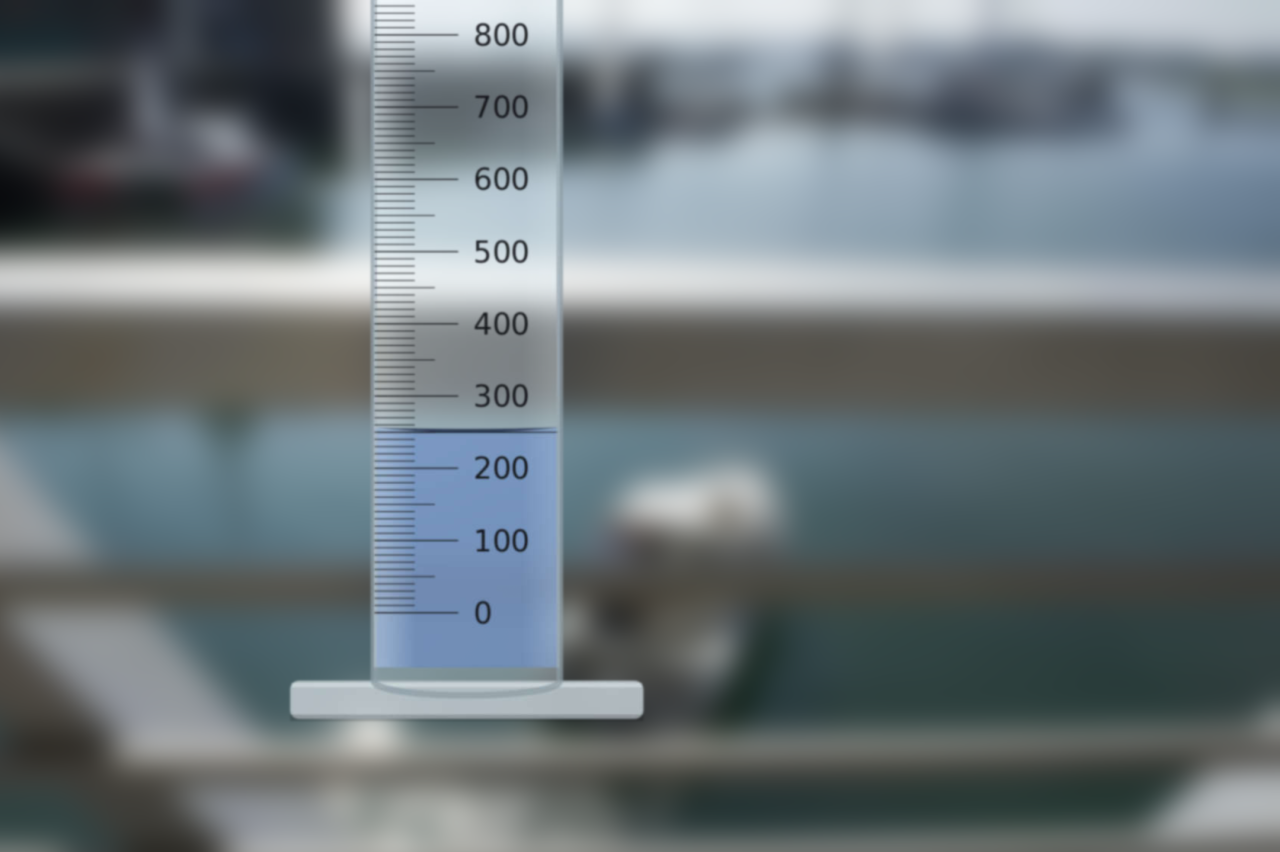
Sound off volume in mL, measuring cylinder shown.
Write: 250 mL
